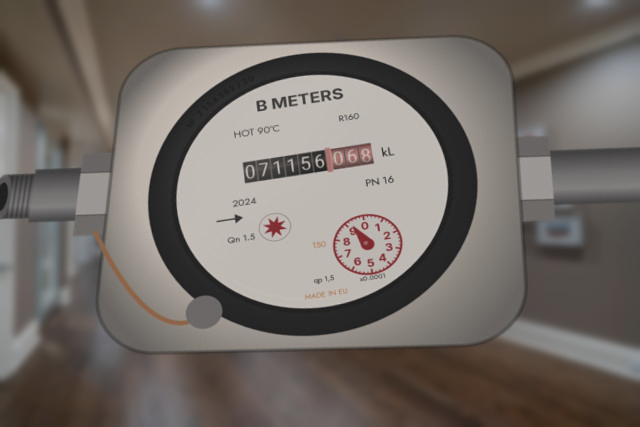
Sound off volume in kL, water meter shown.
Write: 71156.0679 kL
